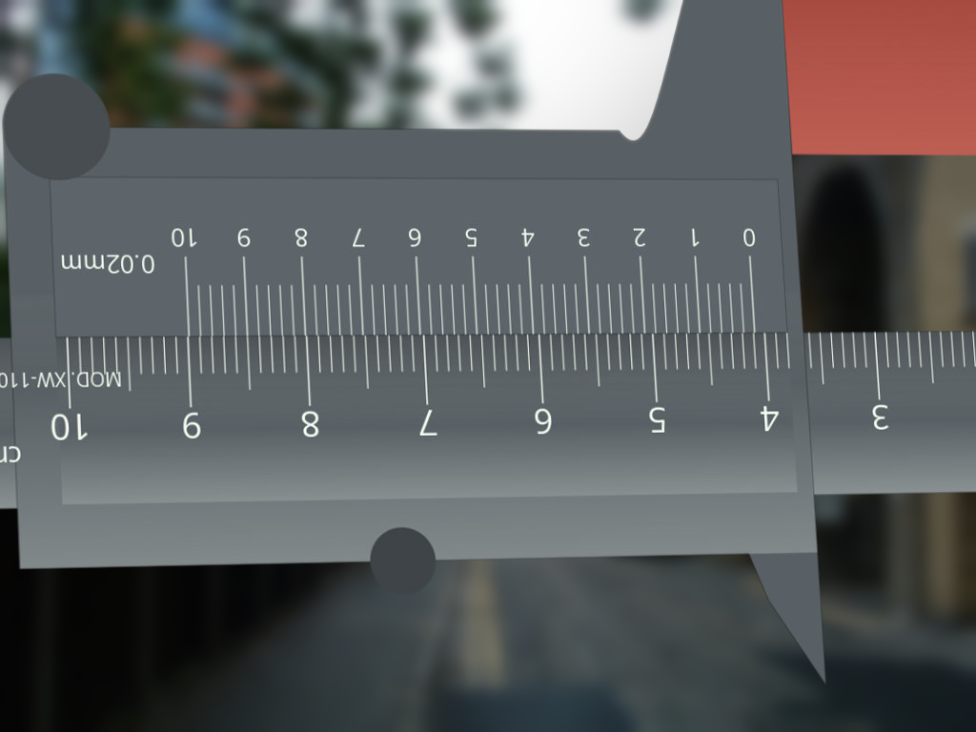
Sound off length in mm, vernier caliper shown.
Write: 40.9 mm
